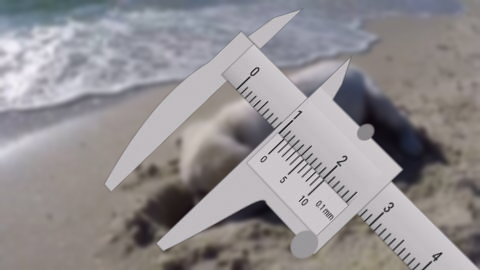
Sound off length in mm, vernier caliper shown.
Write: 11.2 mm
